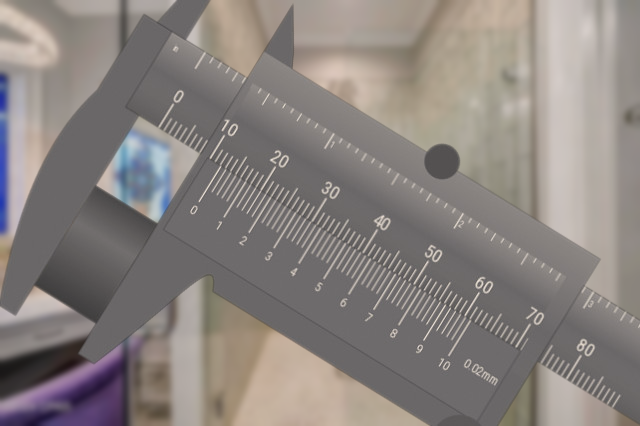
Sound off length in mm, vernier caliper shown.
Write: 12.2 mm
